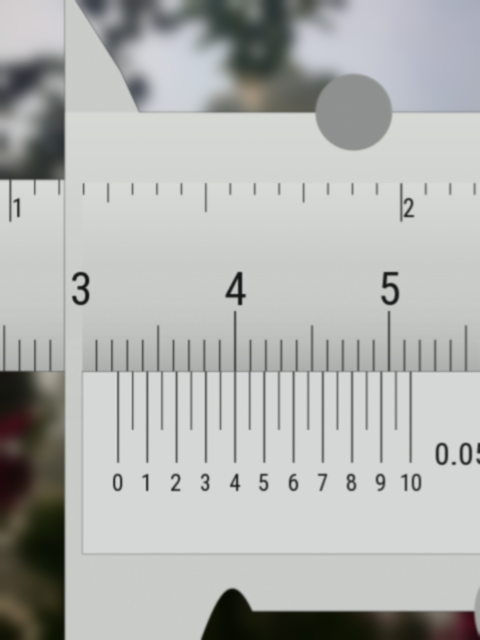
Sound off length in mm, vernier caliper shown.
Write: 32.4 mm
